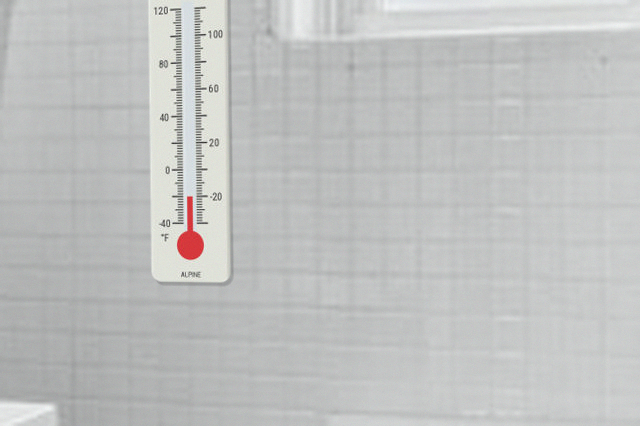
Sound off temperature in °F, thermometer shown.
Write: -20 °F
